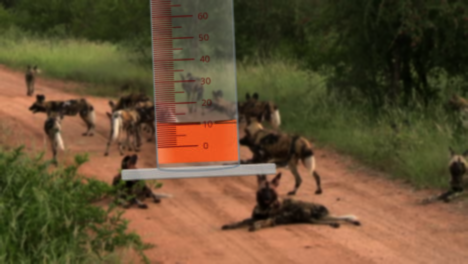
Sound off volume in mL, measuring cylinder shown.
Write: 10 mL
